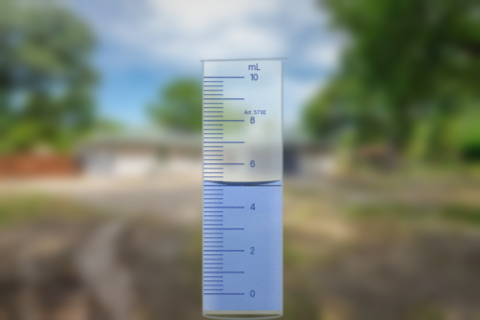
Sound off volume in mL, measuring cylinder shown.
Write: 5 mL
